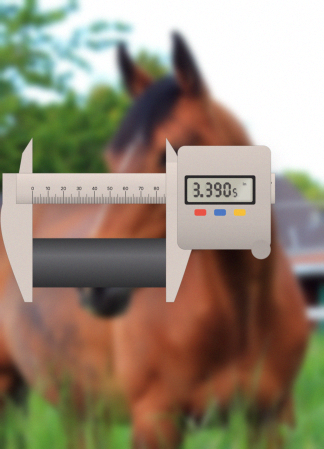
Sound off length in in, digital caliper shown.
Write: 3.3905 in
